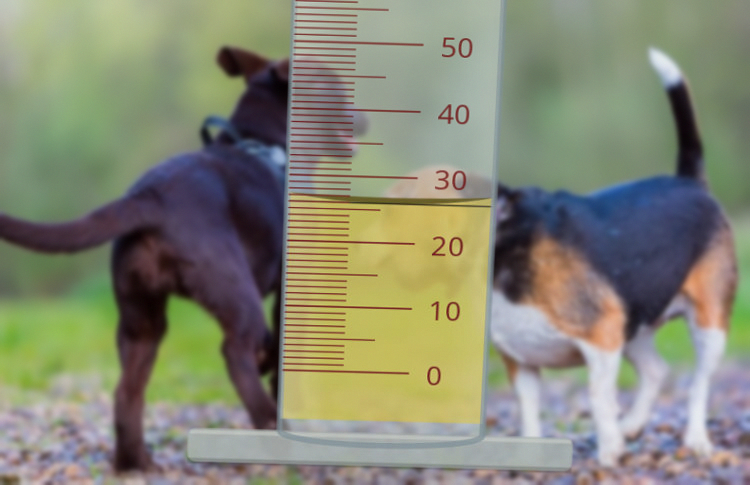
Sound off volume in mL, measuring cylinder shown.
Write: 26 mL
